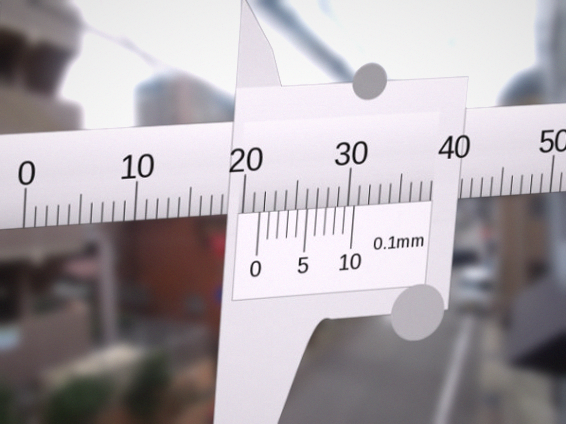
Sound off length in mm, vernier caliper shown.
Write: 21.6 mm
